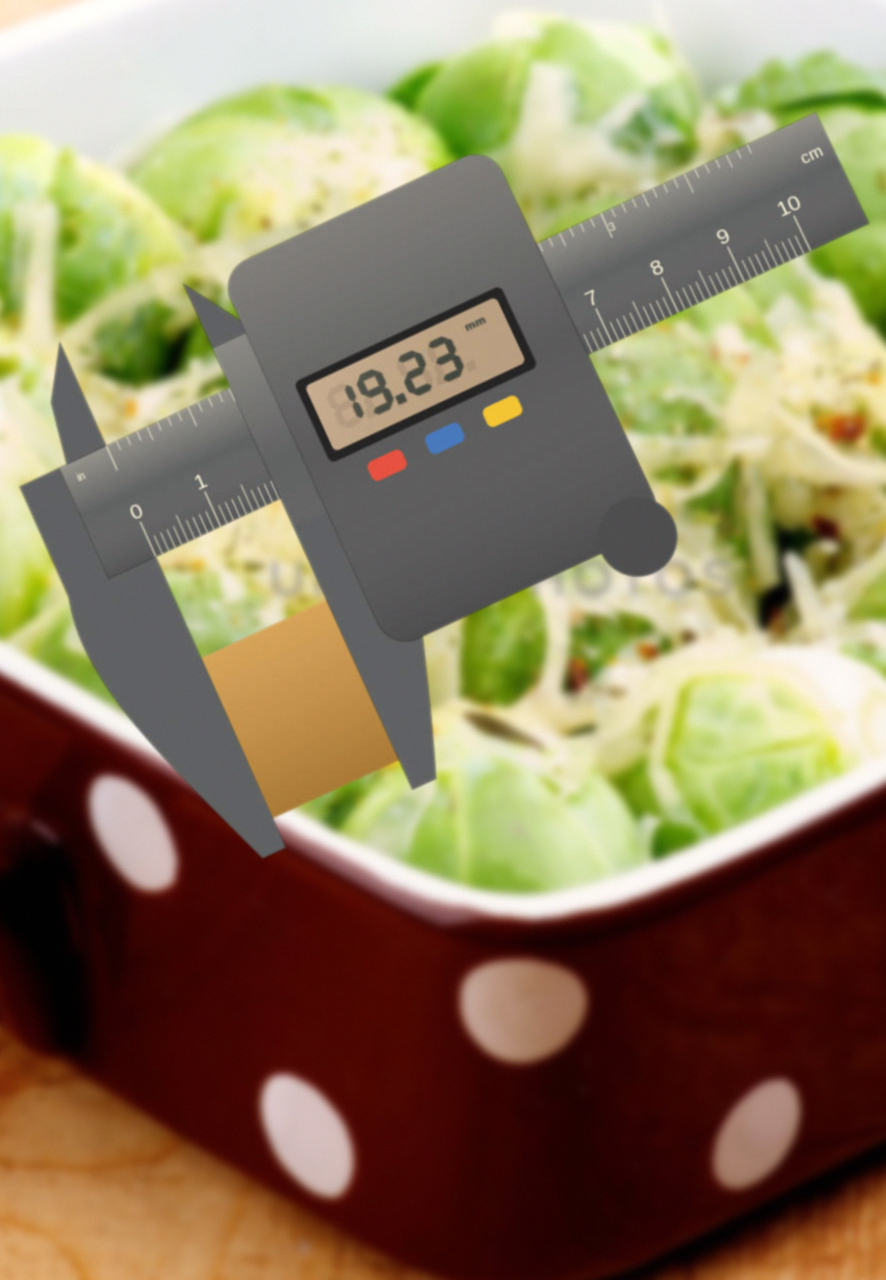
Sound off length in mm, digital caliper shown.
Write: 19.23 mm
